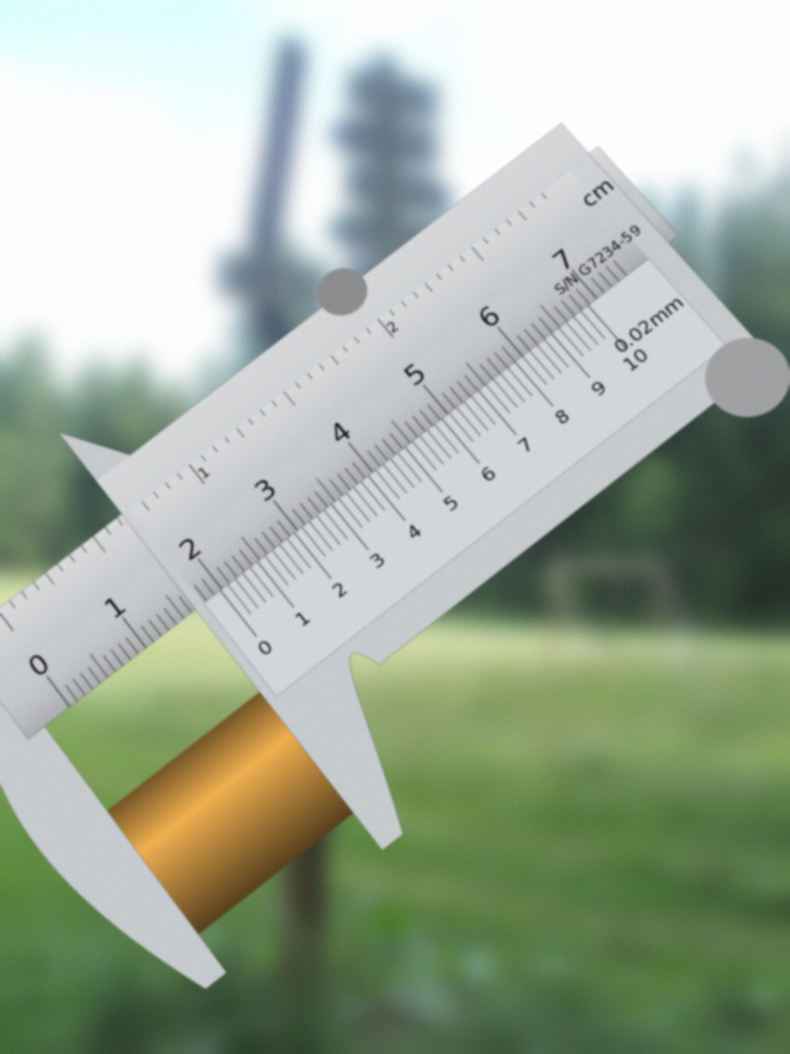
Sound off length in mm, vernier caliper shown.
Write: 19.8 mm
